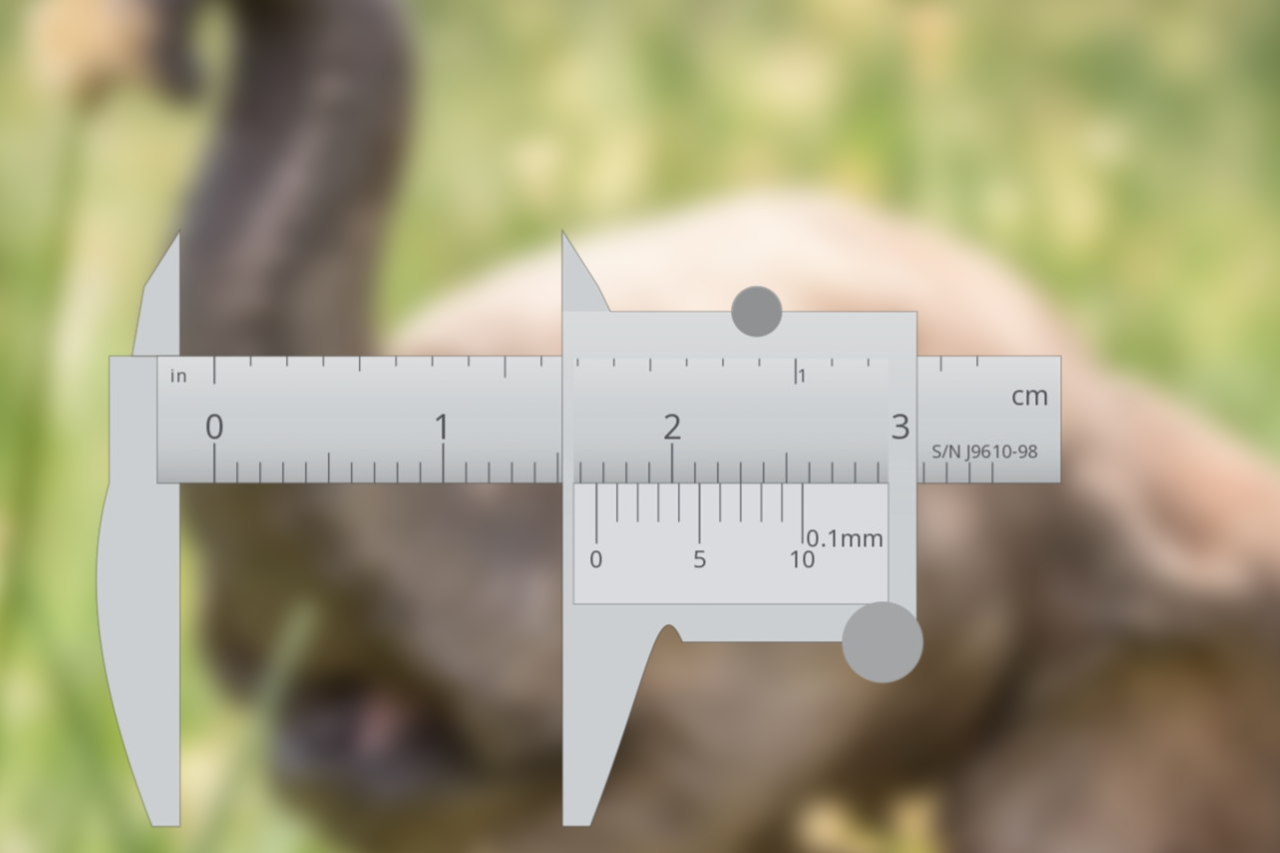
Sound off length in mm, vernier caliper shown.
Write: 16.7 mm
